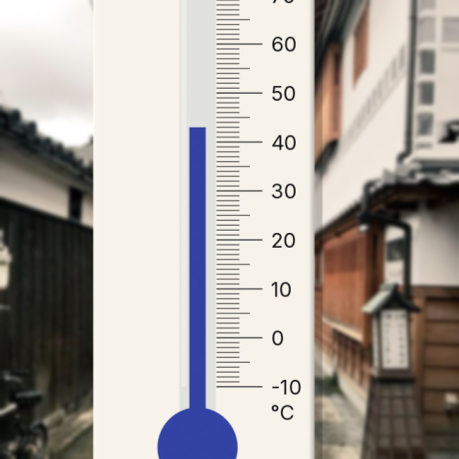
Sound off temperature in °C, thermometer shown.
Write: 43 °C
